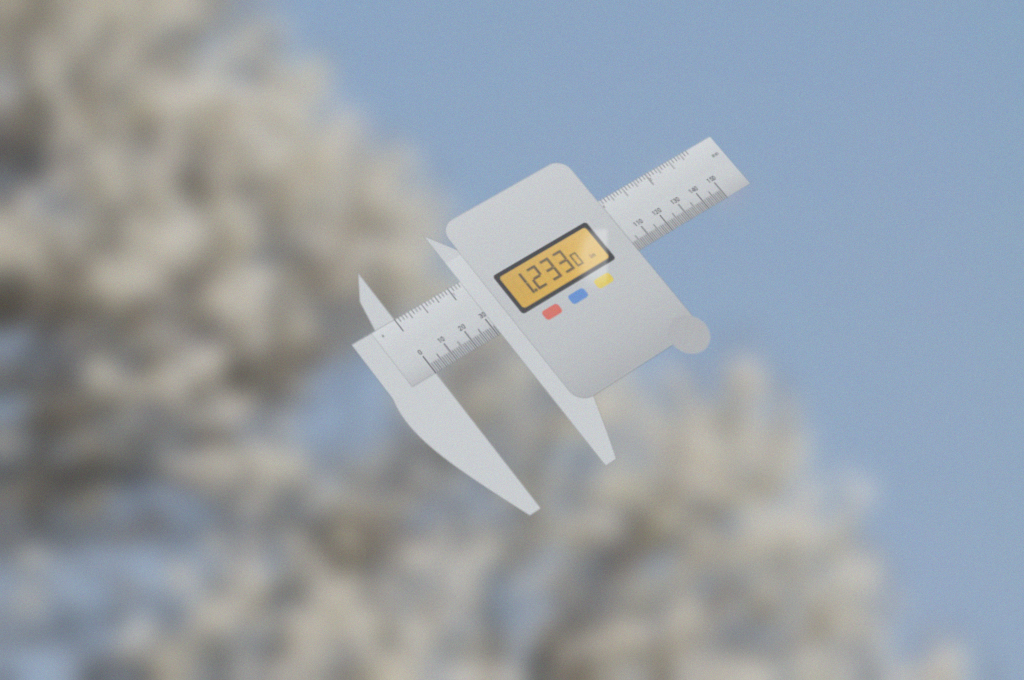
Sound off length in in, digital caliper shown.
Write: 1.2330 in
